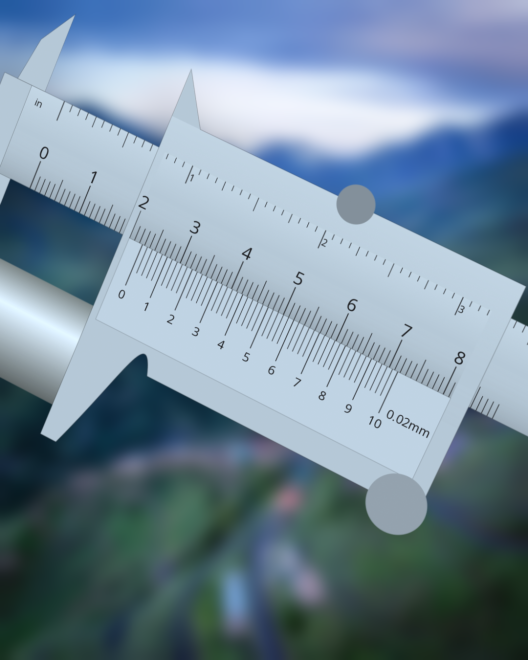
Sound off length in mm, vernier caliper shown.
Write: 22.6 mm
